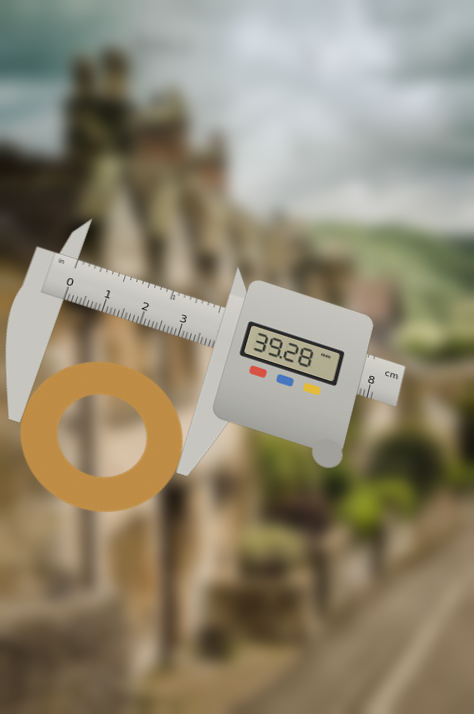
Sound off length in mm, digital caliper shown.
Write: 39.28 mm
